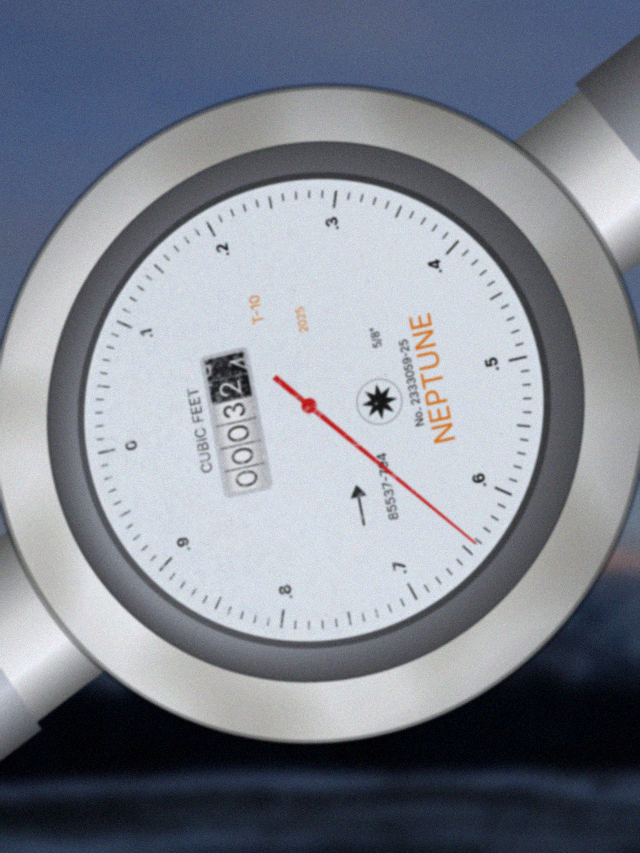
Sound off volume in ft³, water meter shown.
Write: 323.64 ft³
